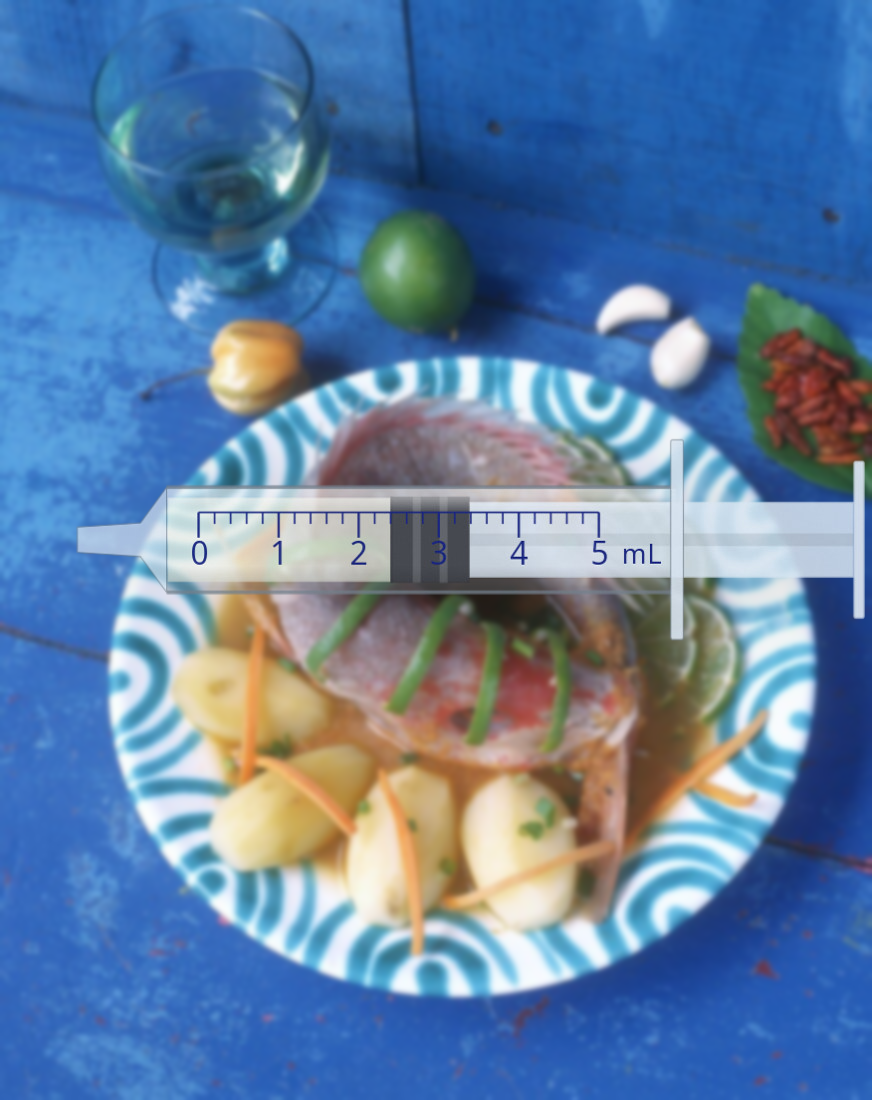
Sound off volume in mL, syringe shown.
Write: 2.4 mL
